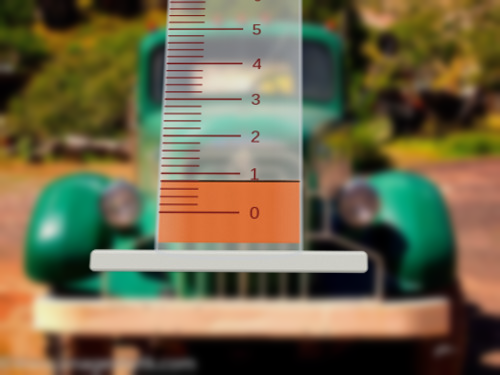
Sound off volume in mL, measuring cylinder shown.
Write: 0.8 mL
